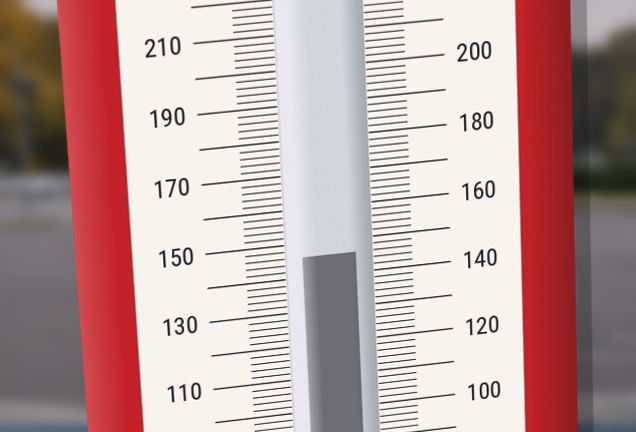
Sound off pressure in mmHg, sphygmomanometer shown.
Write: 146 mmHg
